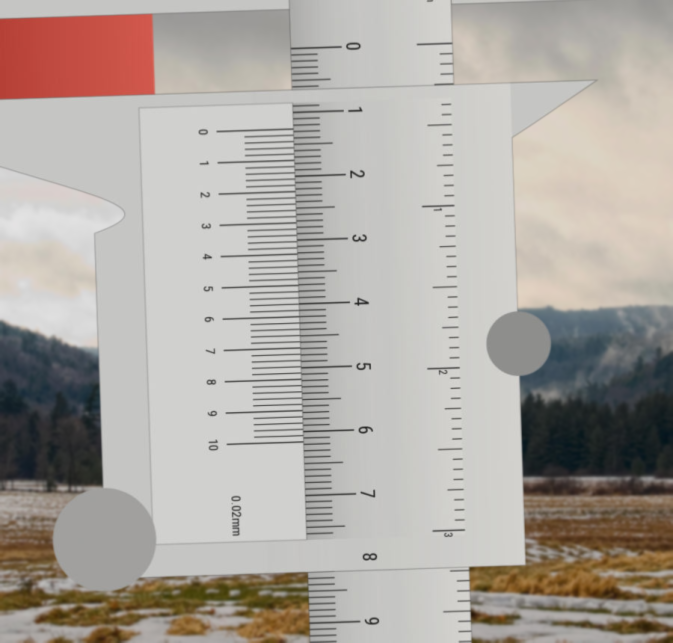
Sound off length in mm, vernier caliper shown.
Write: 12.6 mm
